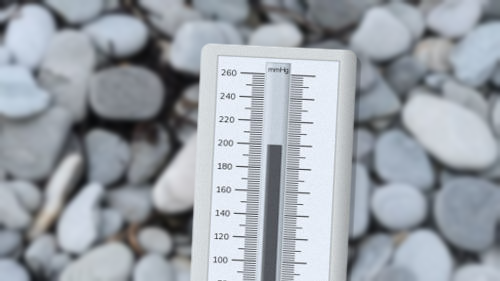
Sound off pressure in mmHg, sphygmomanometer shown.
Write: 200 mmHg
